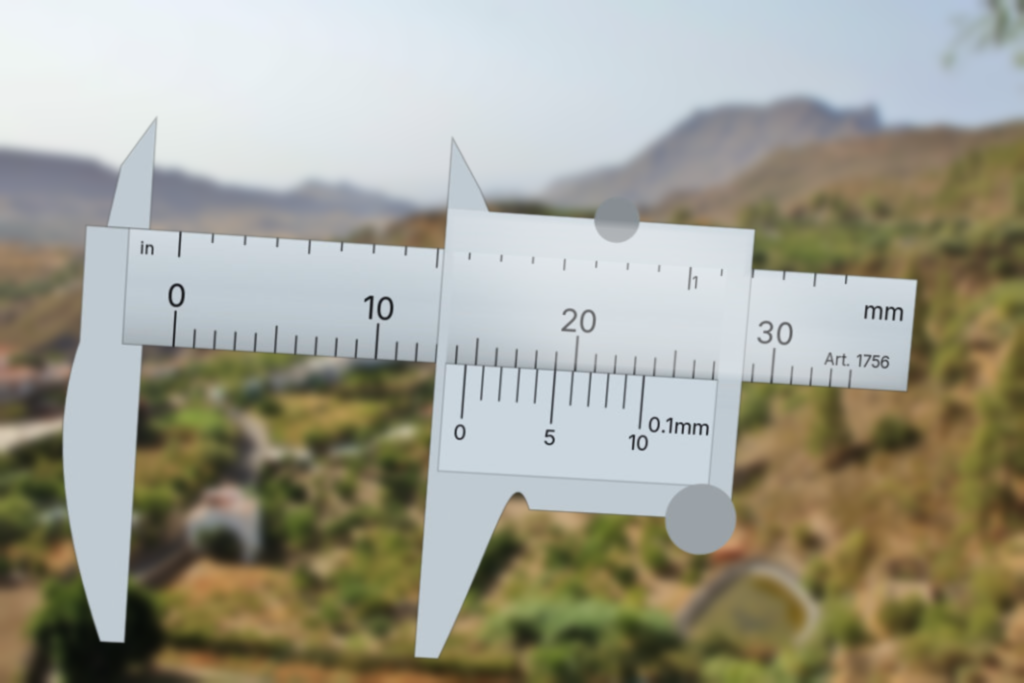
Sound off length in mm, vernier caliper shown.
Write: 14.5 mm
